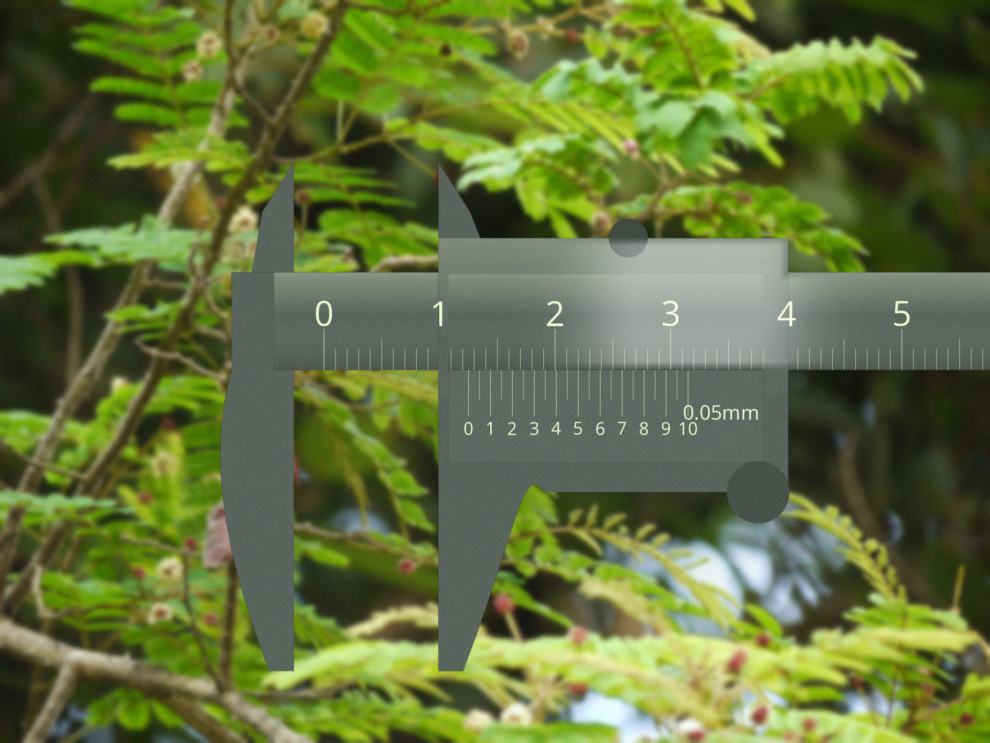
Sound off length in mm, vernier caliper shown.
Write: 12.5 mm
